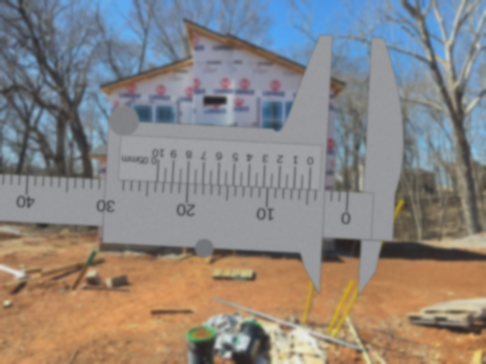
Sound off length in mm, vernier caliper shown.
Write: 4.8 mm
